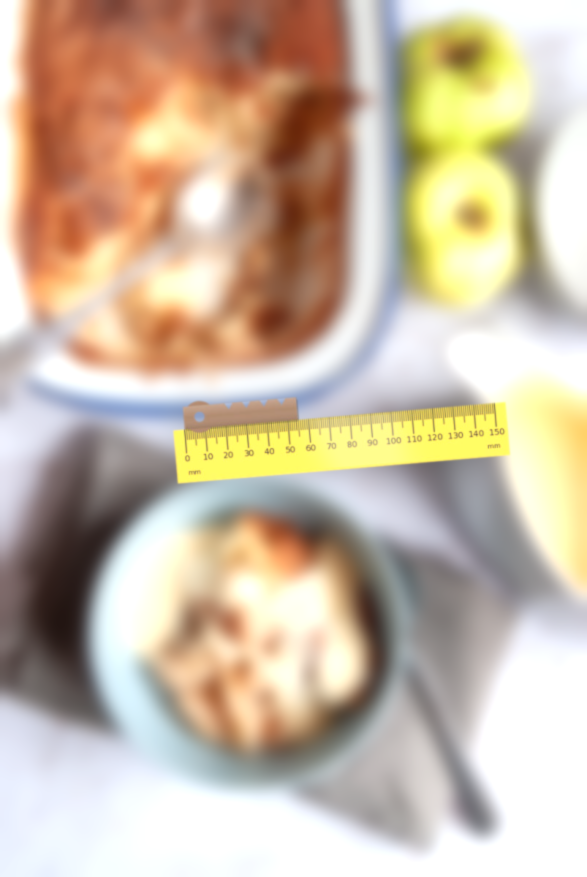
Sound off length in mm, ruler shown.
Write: 55 mm
